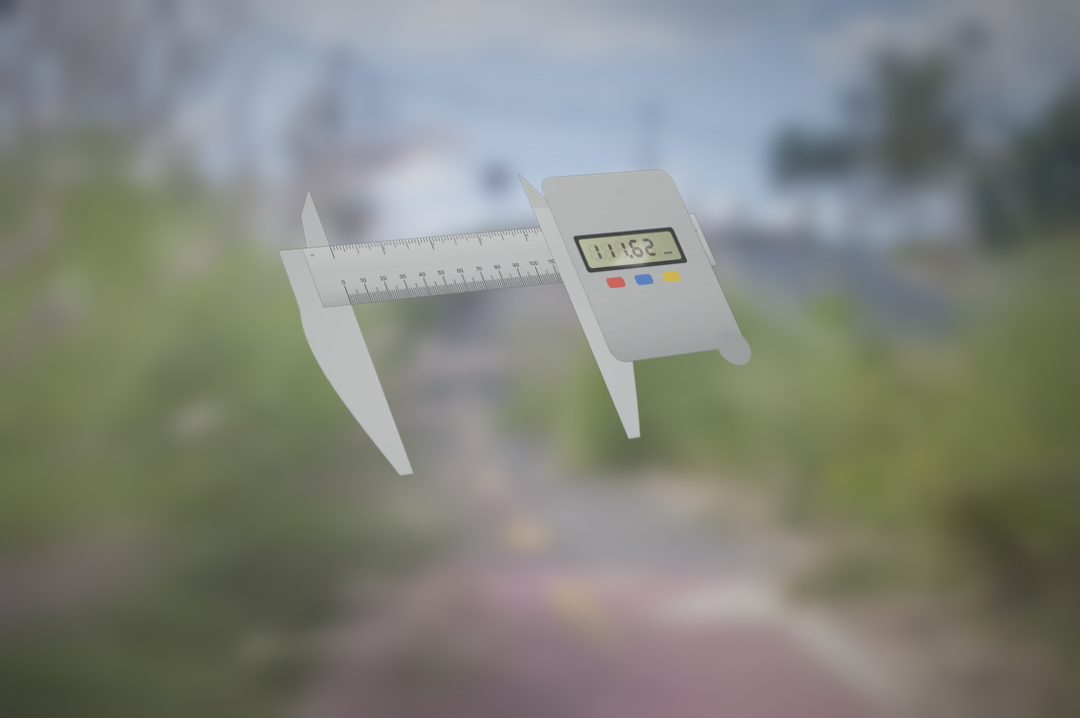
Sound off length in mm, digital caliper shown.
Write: 111.62 mm
